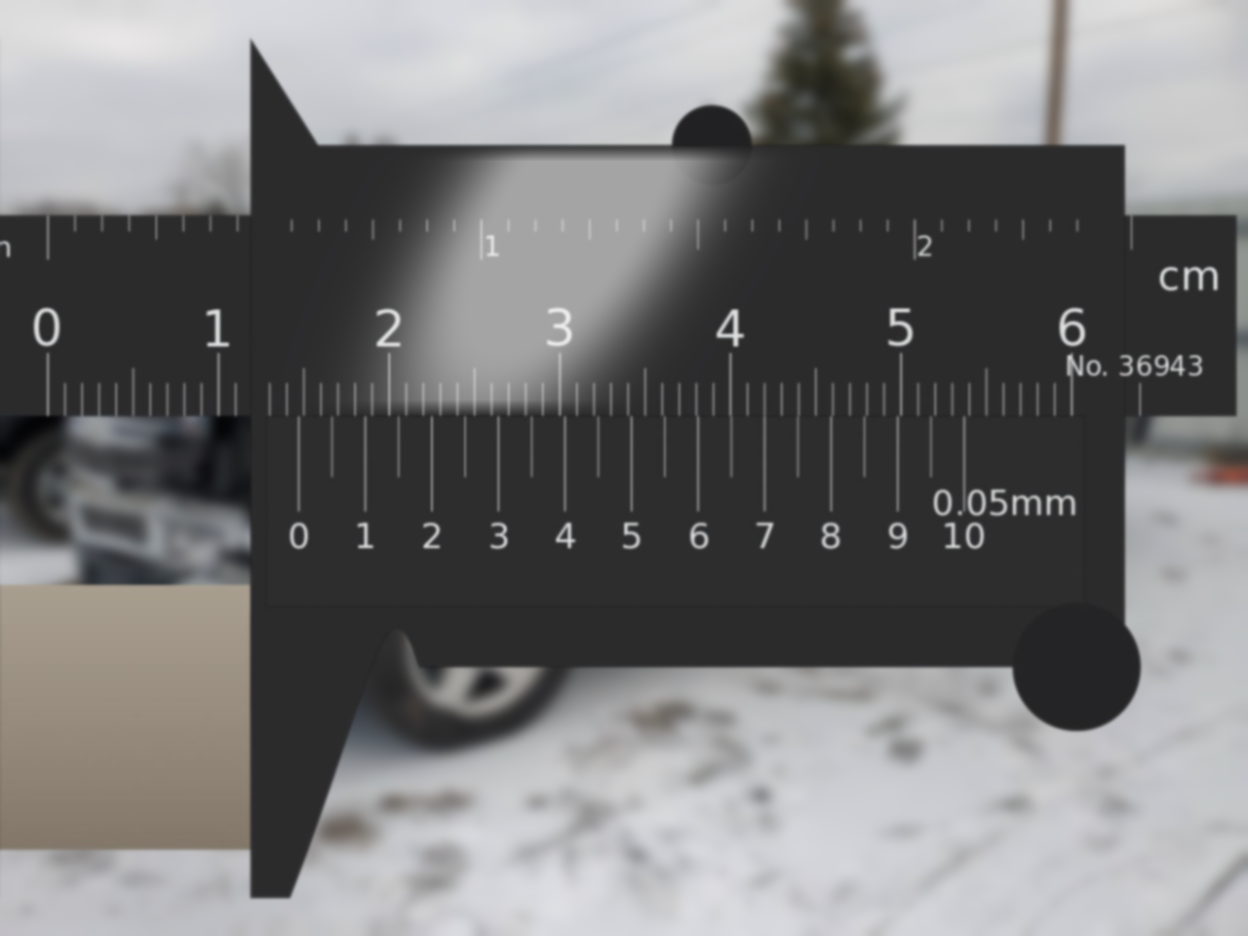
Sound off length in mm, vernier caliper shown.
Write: 14.7 mm
